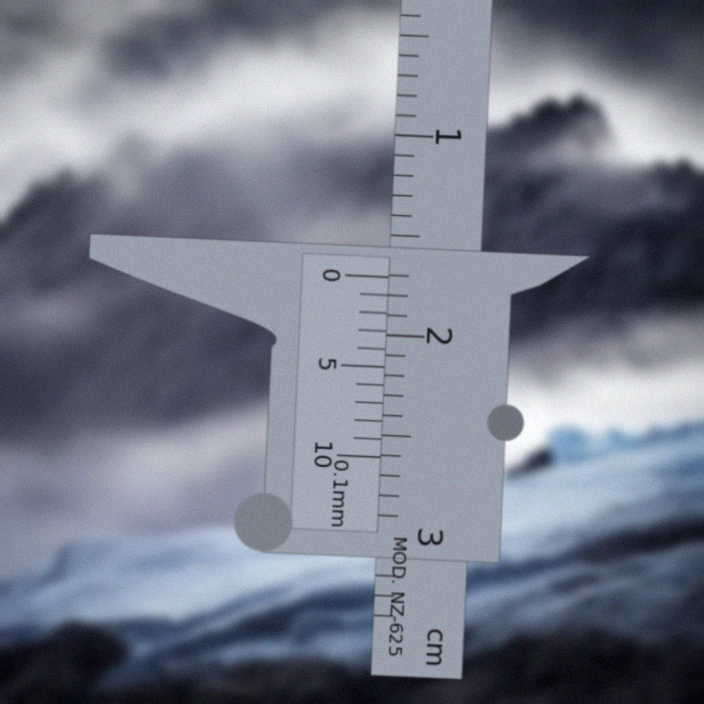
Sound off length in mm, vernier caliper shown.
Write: 17.1 mm
